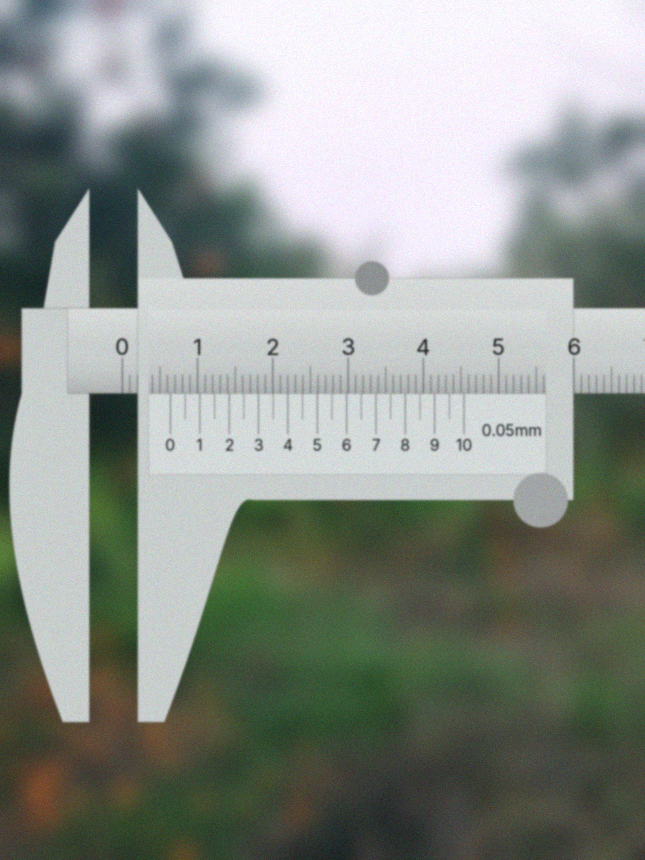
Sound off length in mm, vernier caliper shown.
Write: 6.4 mm
